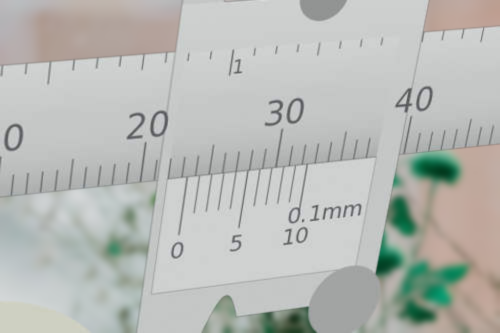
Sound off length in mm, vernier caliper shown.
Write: 23.4 mm
